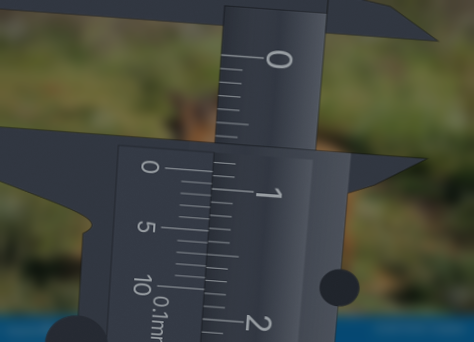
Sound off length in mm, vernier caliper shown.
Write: 8.7 mm
